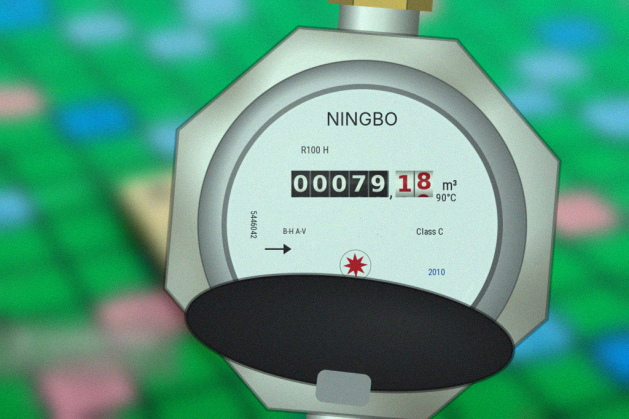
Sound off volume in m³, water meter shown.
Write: 79.18 m³
